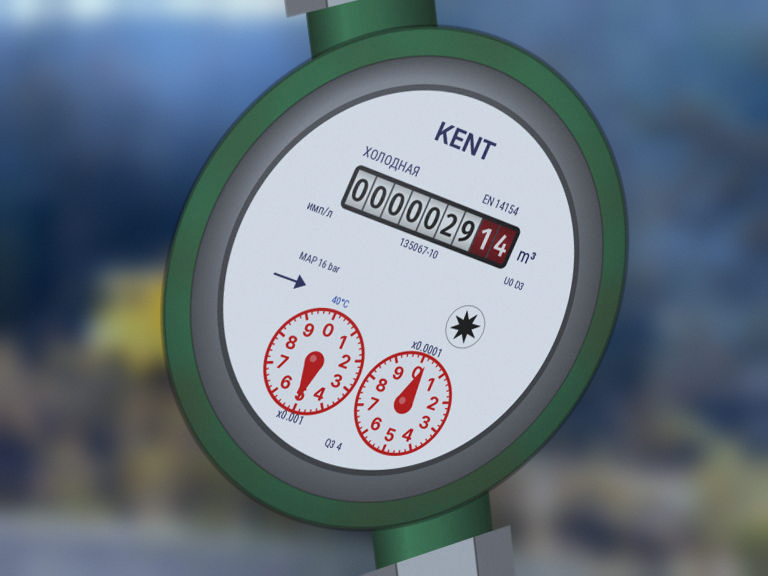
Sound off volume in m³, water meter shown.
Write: 29.1450 m³
